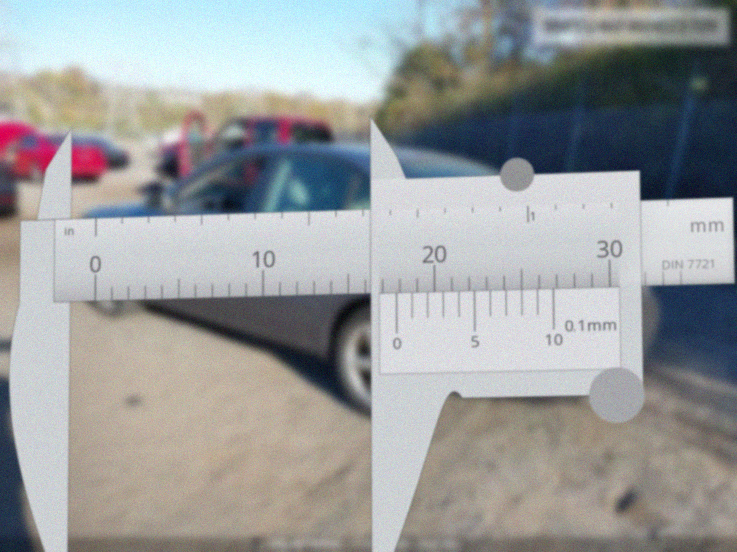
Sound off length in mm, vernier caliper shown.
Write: 17.8 mm
